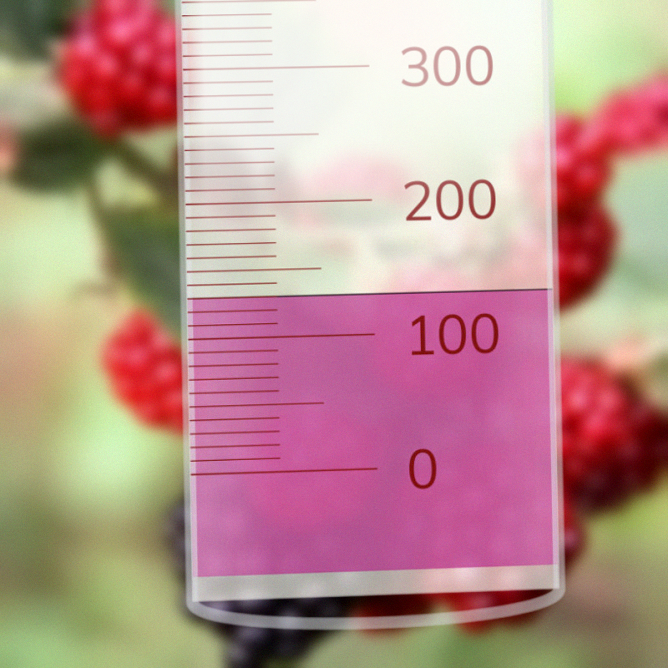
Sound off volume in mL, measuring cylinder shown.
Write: 130 mL
